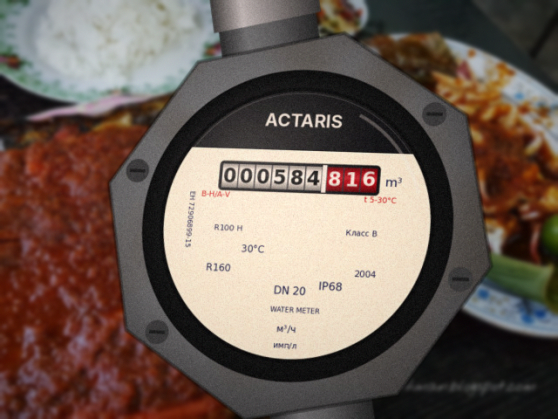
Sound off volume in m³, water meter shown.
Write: 584.816 m³
